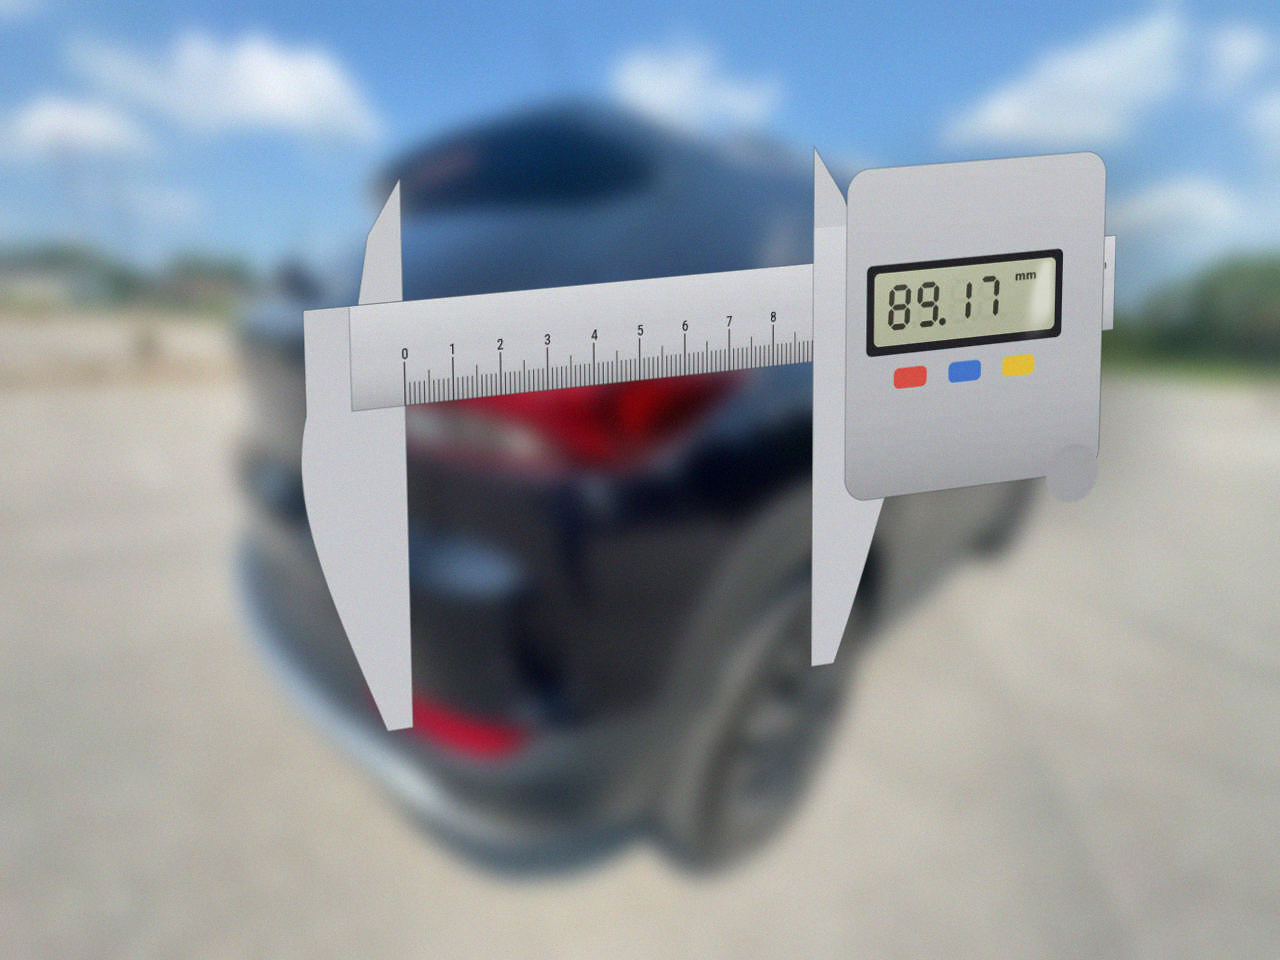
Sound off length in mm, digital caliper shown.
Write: 89.17 mm
